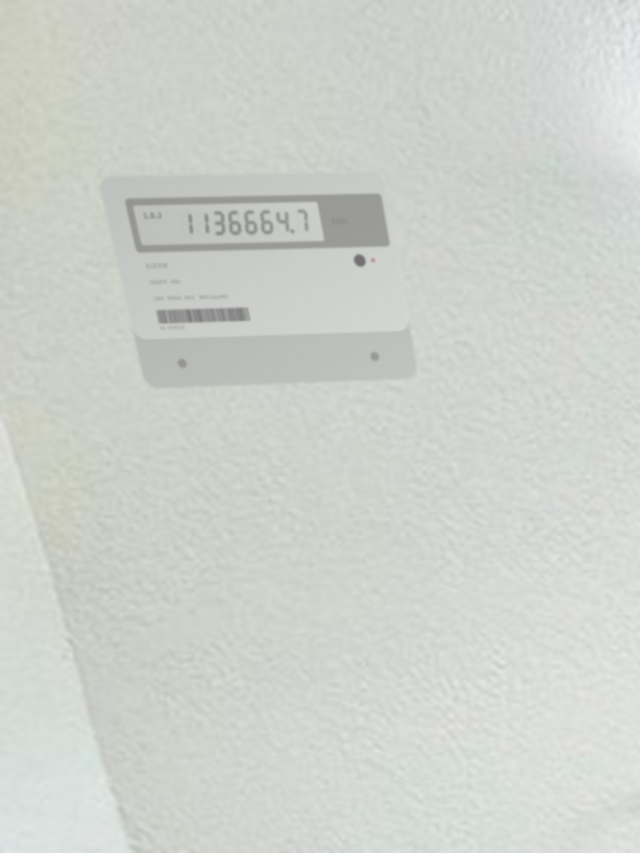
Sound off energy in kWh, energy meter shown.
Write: 1136664.7 kWh
